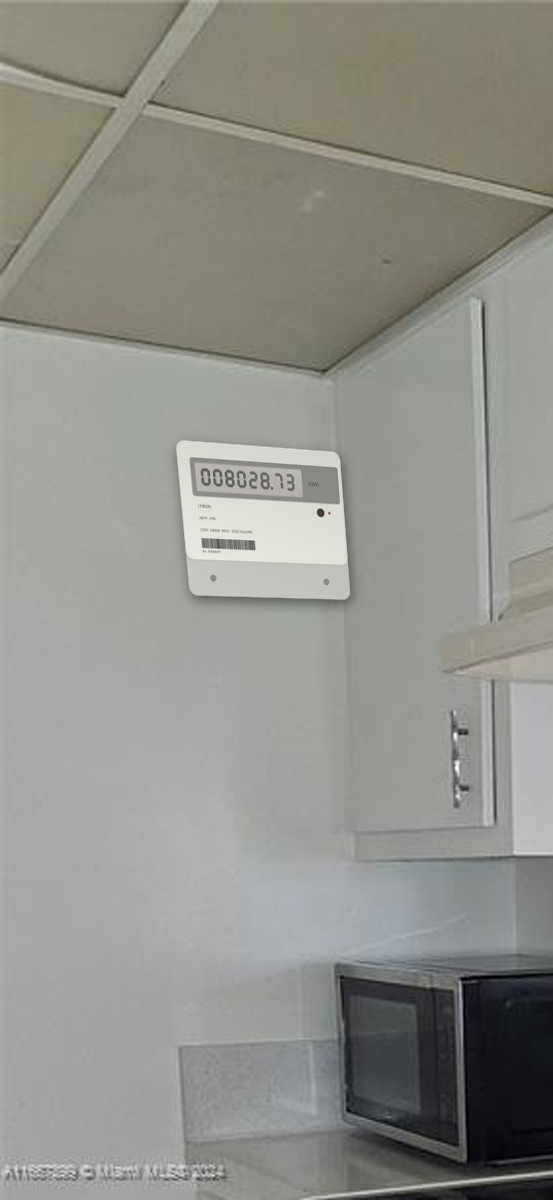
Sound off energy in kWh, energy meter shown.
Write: 8028.73 kWh
